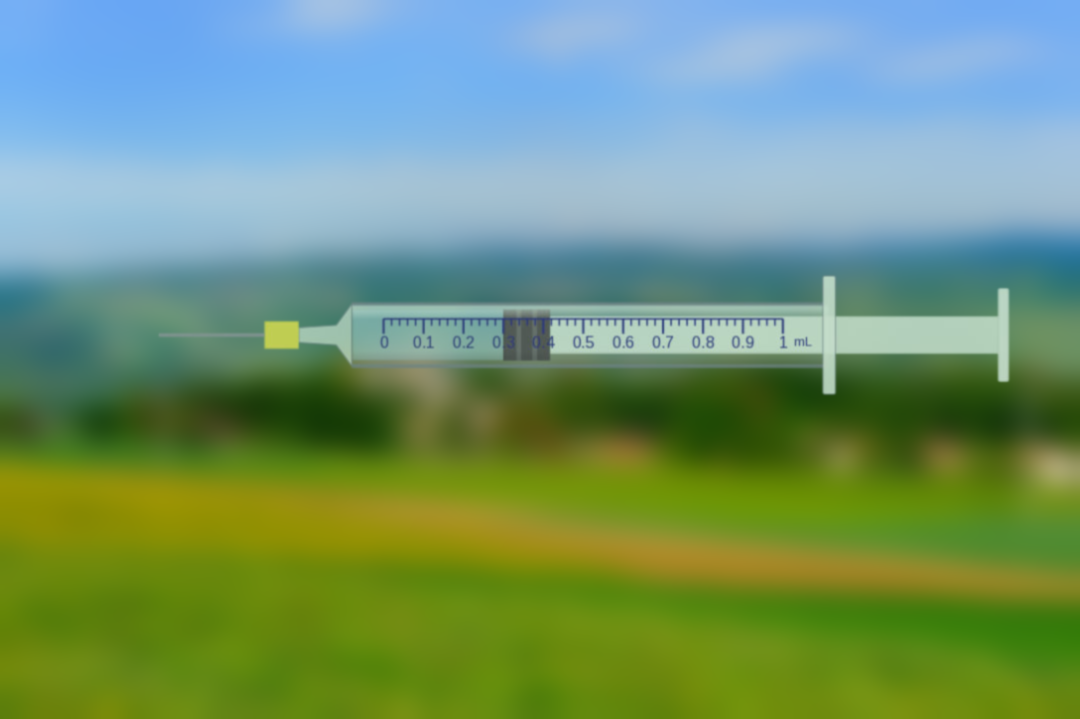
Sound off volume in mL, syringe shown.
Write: 0.3 mL
